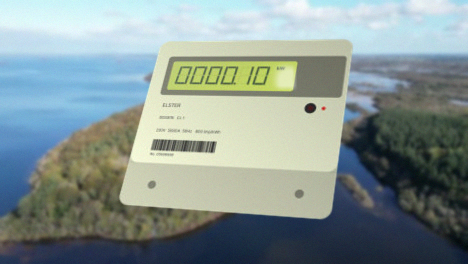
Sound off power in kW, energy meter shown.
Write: 0.10 kW
